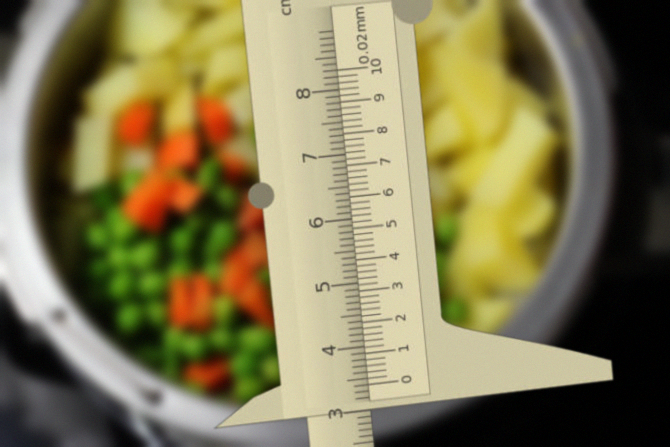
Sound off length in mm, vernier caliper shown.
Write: 34.0 mm
